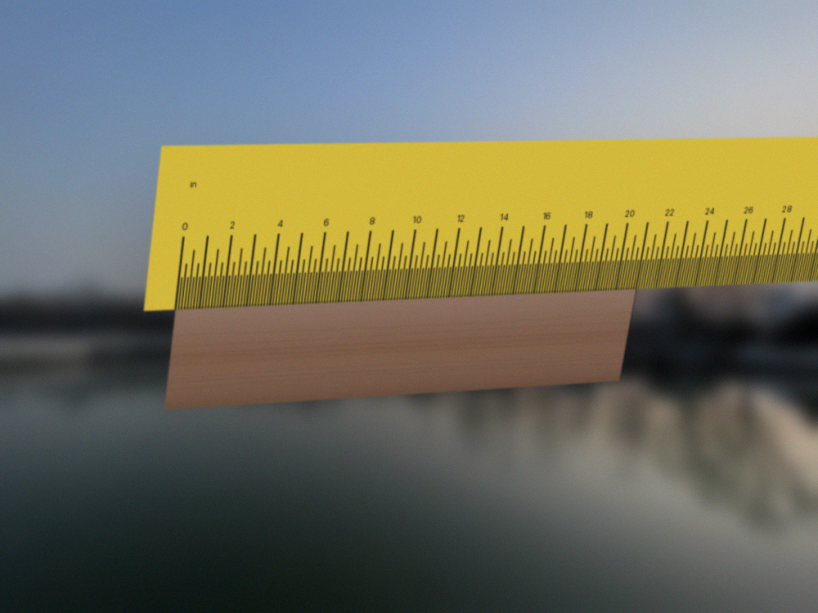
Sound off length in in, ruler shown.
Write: 21 in
